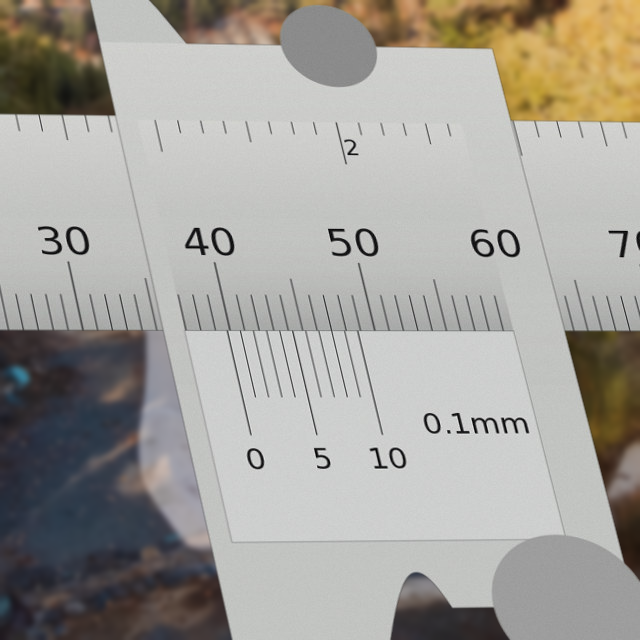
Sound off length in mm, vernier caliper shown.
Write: 39.8 mm
